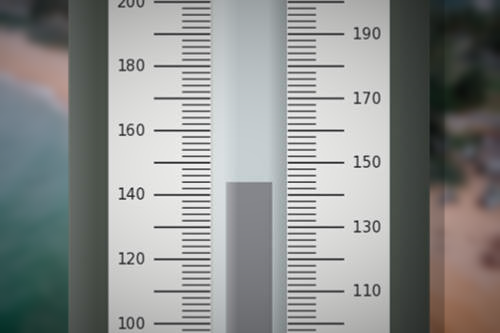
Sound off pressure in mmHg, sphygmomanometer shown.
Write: 144 mmHg
